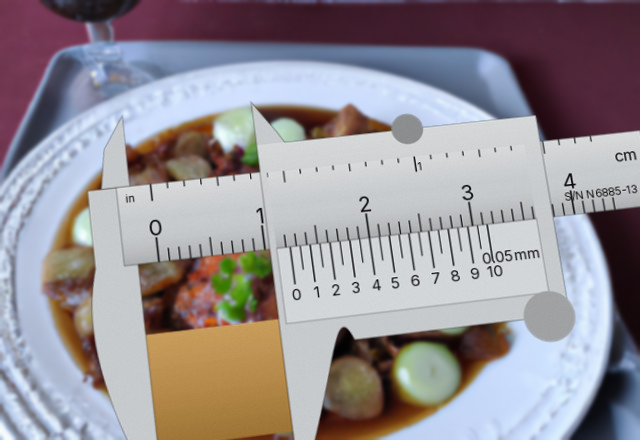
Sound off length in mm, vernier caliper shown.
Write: 12.4 mm
